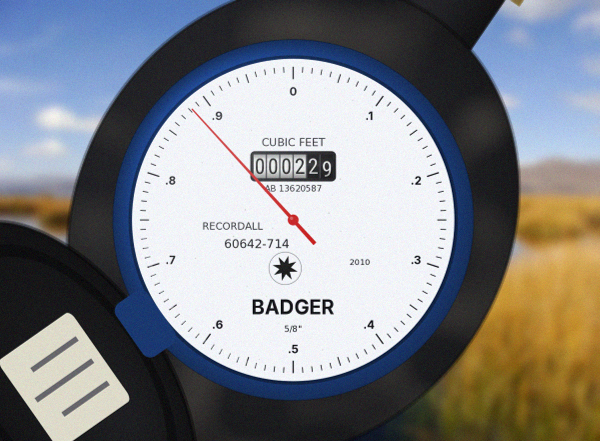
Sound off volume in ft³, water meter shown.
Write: 228.88 ft³
